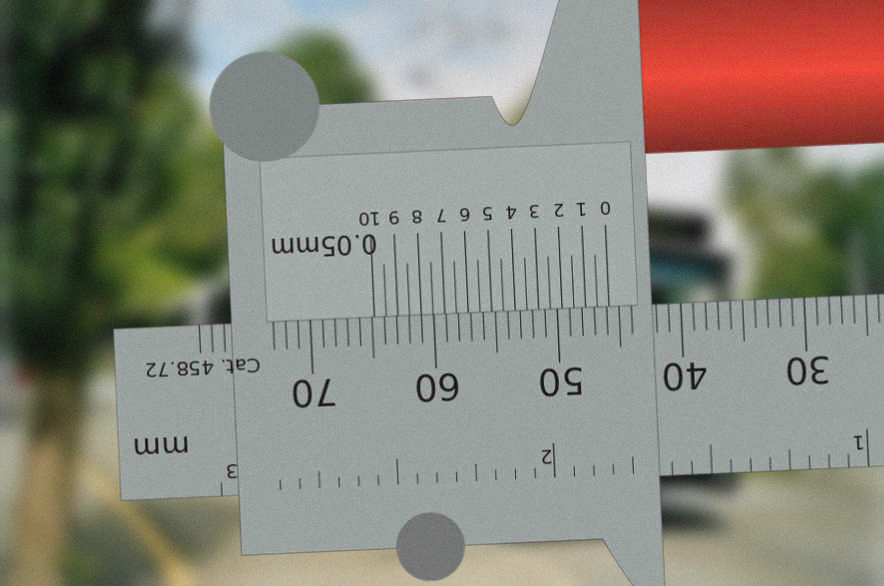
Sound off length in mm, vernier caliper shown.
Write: 45.8 mm
